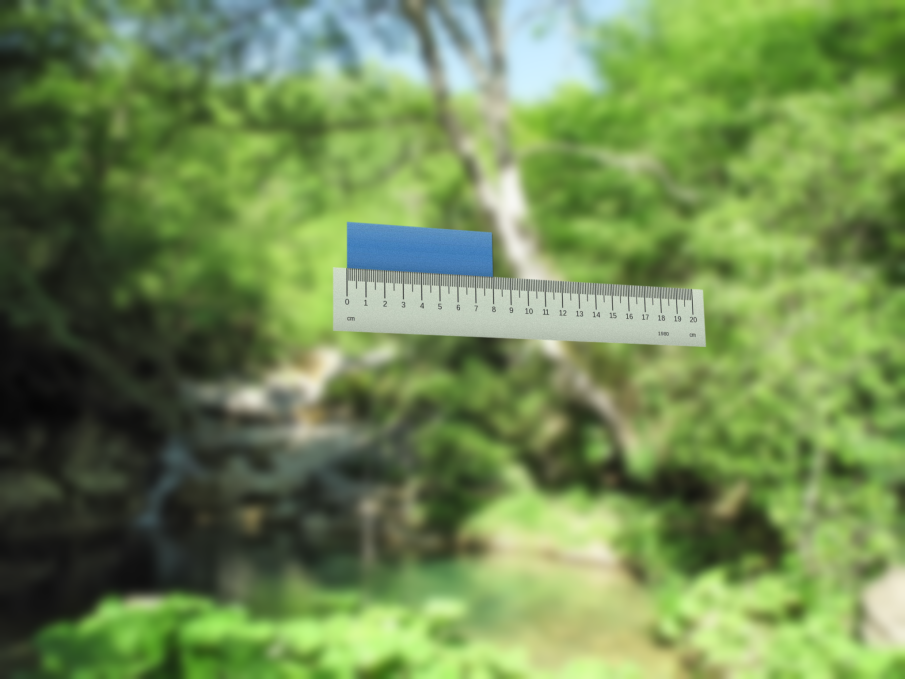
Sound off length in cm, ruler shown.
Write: 8 cm
